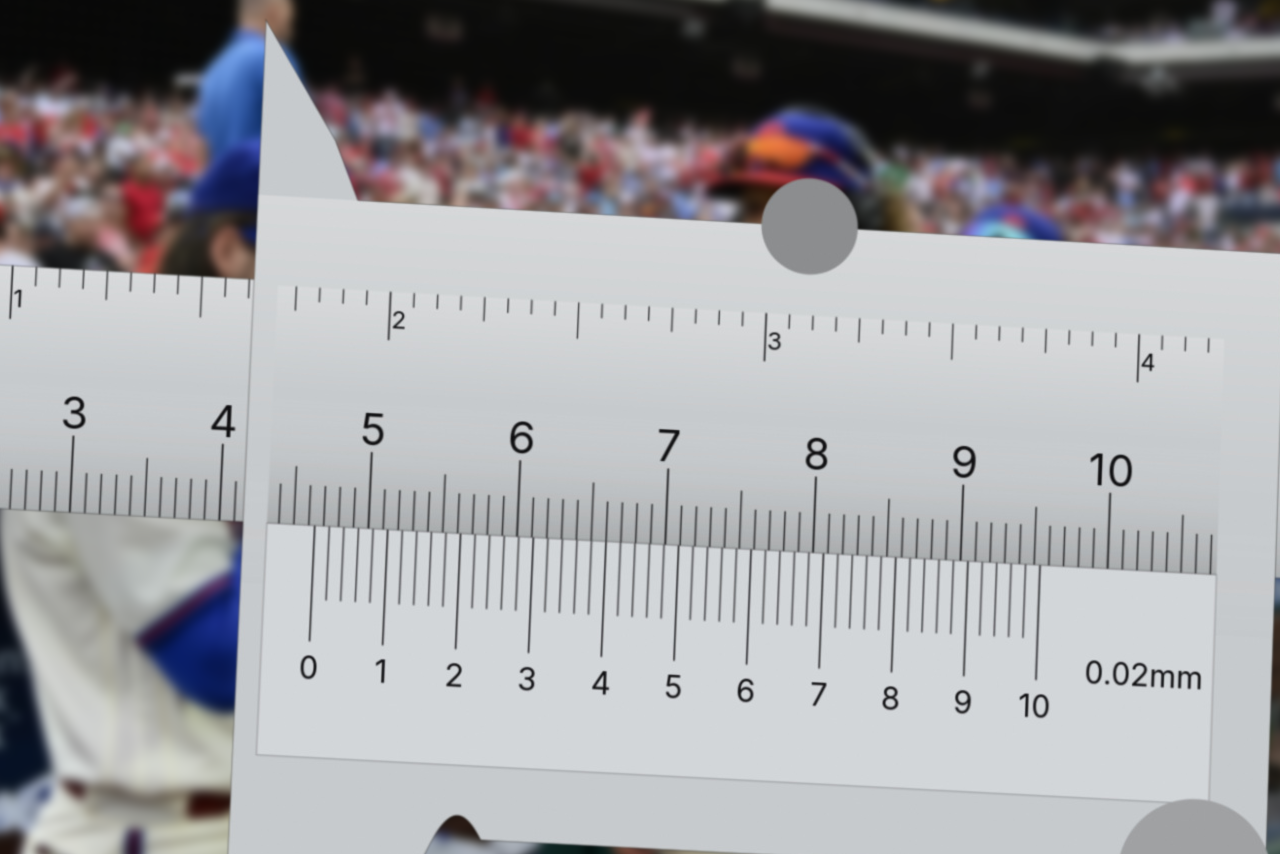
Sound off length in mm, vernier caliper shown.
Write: 46.4 mm
